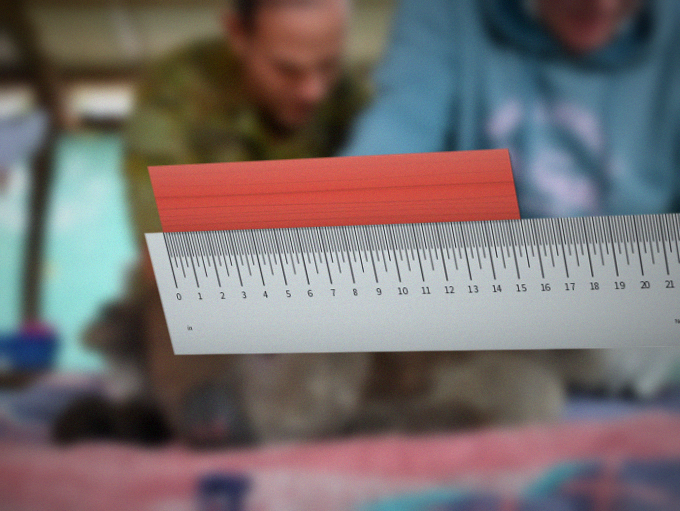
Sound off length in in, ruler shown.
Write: 15.5 in
